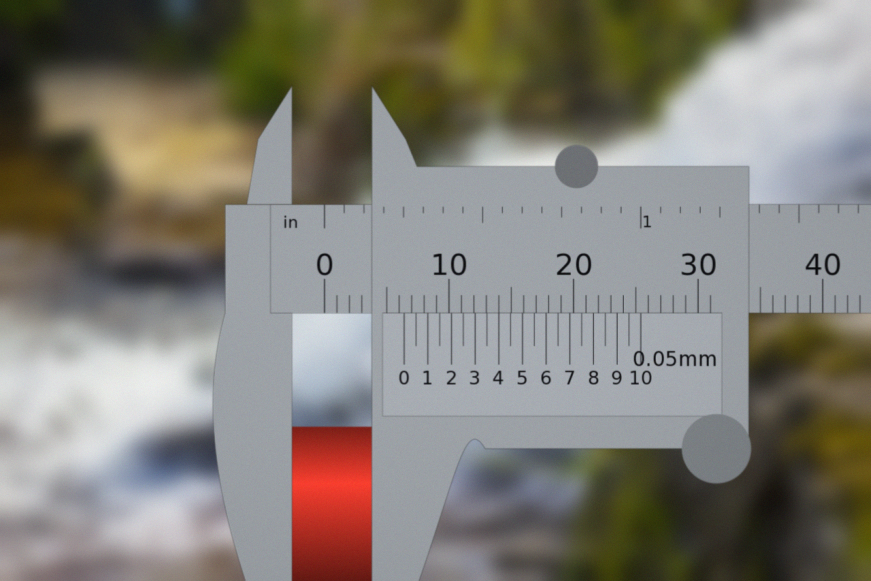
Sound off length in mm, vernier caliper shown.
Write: 6.4 mm
